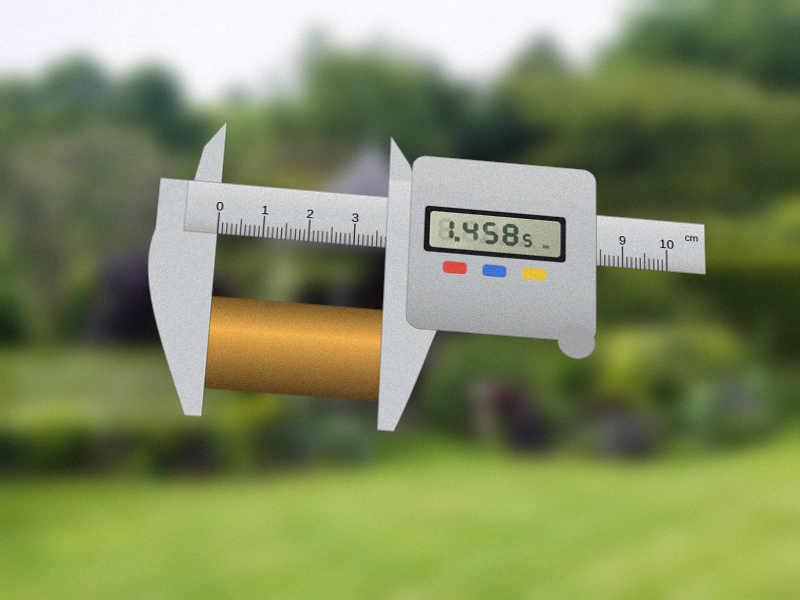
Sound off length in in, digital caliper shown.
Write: 1.4585 in
